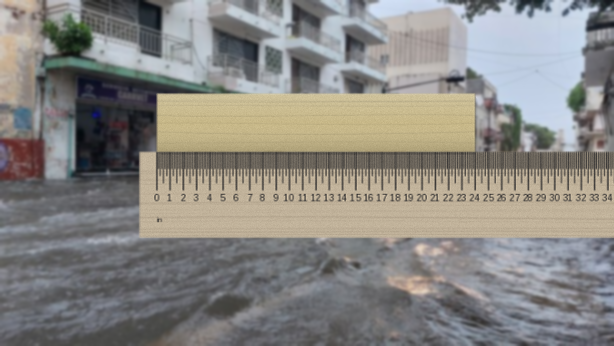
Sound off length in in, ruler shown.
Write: 24 in
